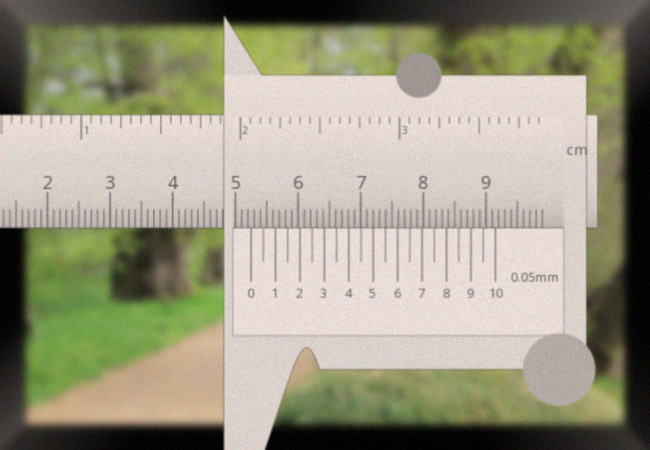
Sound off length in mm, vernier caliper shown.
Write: 52.5 mm
